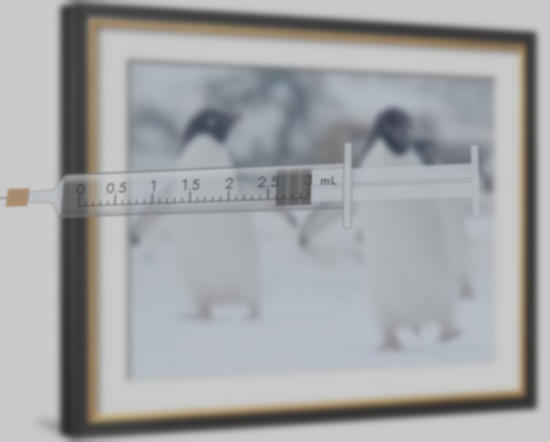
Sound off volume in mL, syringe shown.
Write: 2.6 mL
